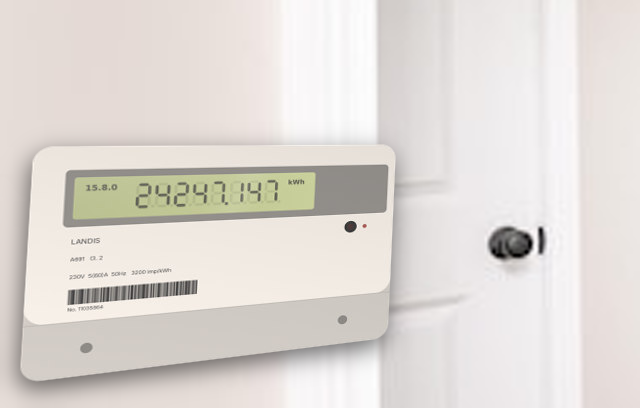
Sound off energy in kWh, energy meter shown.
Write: 24247.147 kWh
